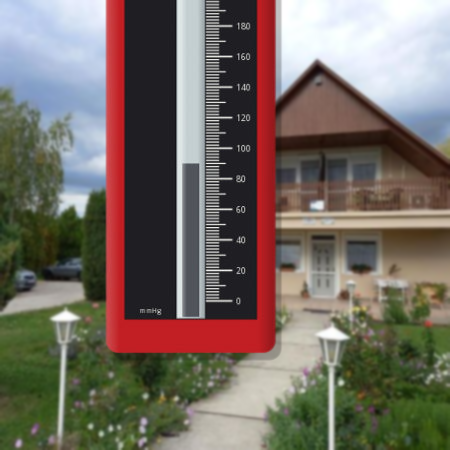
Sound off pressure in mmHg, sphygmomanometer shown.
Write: 90 mmHg
